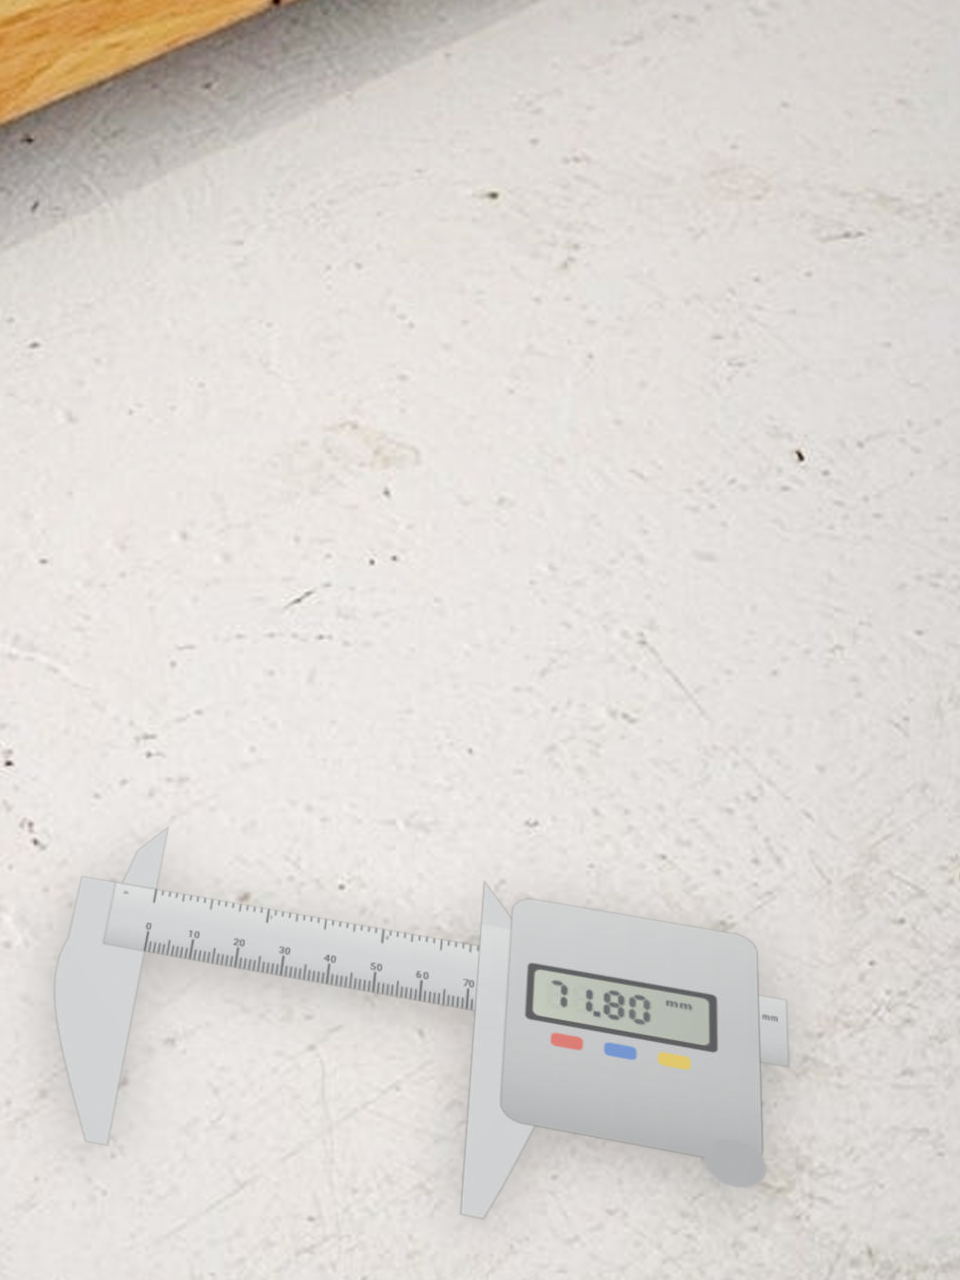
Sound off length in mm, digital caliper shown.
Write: 71.80 mm
